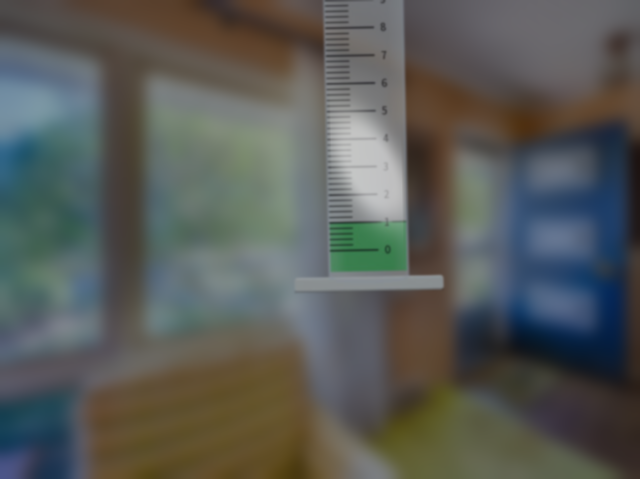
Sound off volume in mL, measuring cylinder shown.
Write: 1 mL
